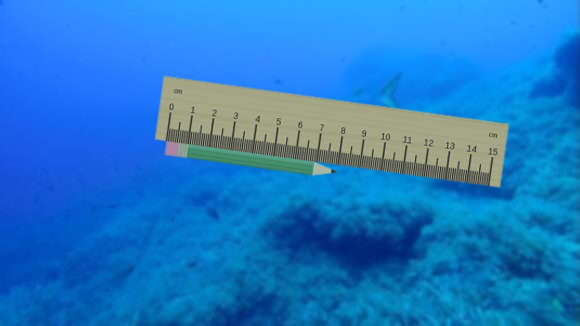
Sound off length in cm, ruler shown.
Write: 8 cm
